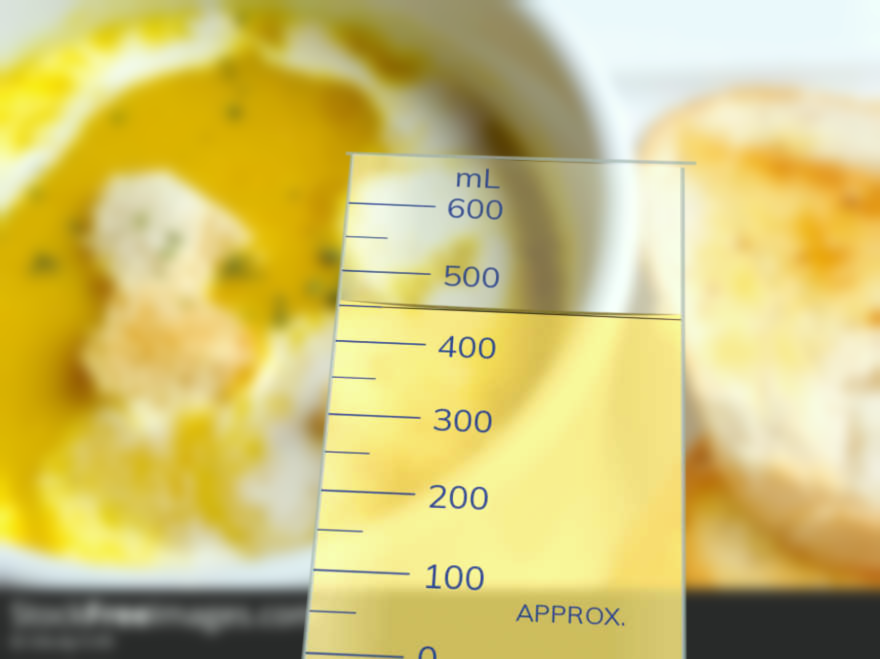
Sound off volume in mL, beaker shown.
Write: 450 mL
